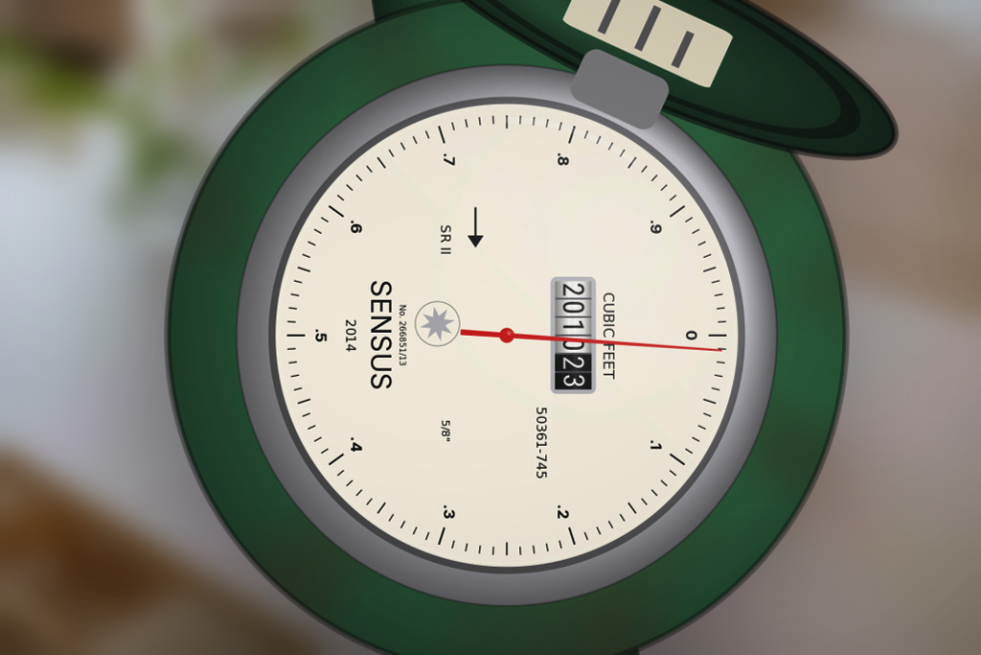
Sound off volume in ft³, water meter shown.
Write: 201023.01 ft³
